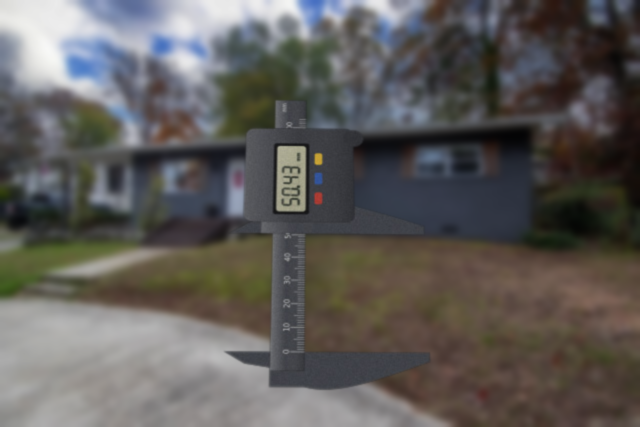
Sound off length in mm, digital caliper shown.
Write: 50.43 mm
